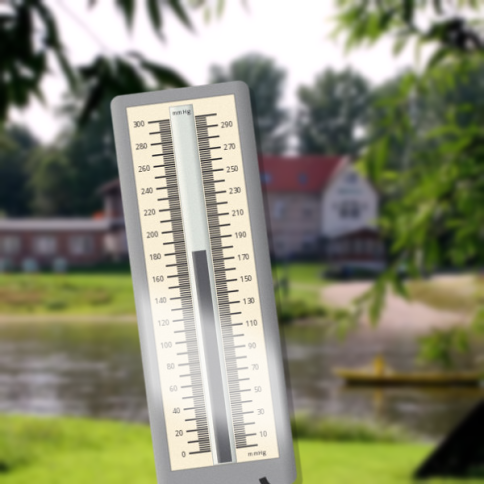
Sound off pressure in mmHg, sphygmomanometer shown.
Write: 180 mmHg
